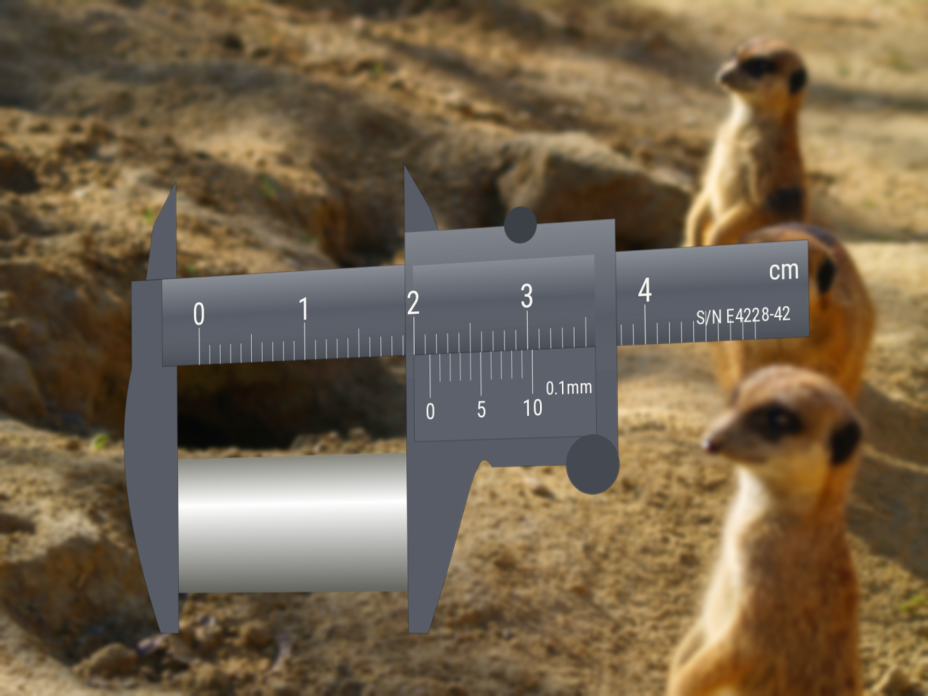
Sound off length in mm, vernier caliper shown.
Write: 21.4 mm
